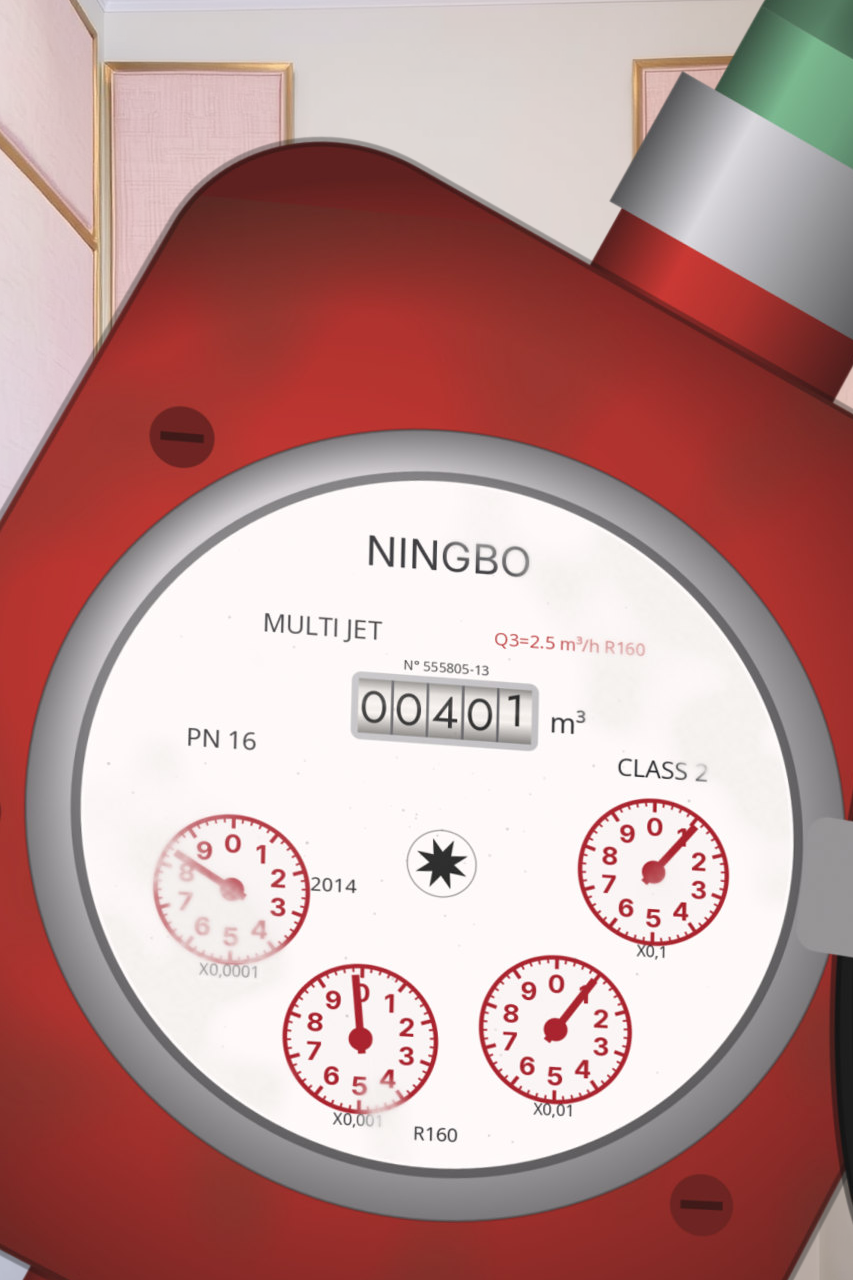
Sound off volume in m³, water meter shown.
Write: 401.1098 m³
